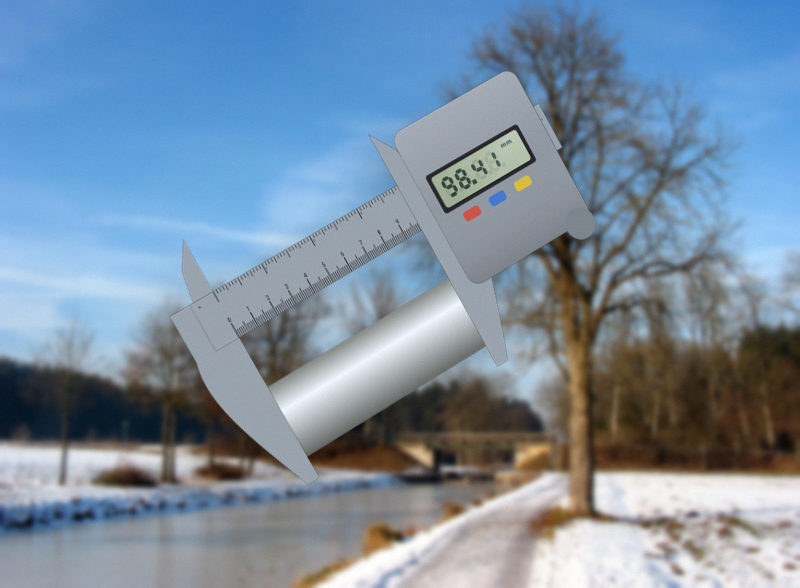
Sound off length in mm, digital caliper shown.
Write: 98.41 mm
